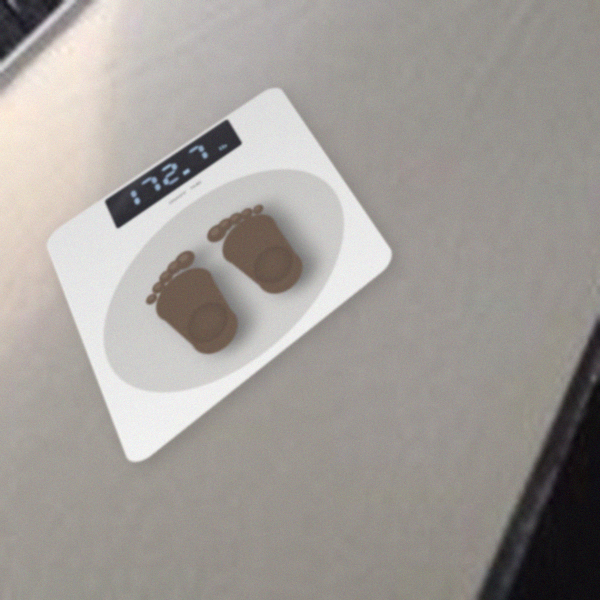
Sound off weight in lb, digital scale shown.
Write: 172.7 lb
